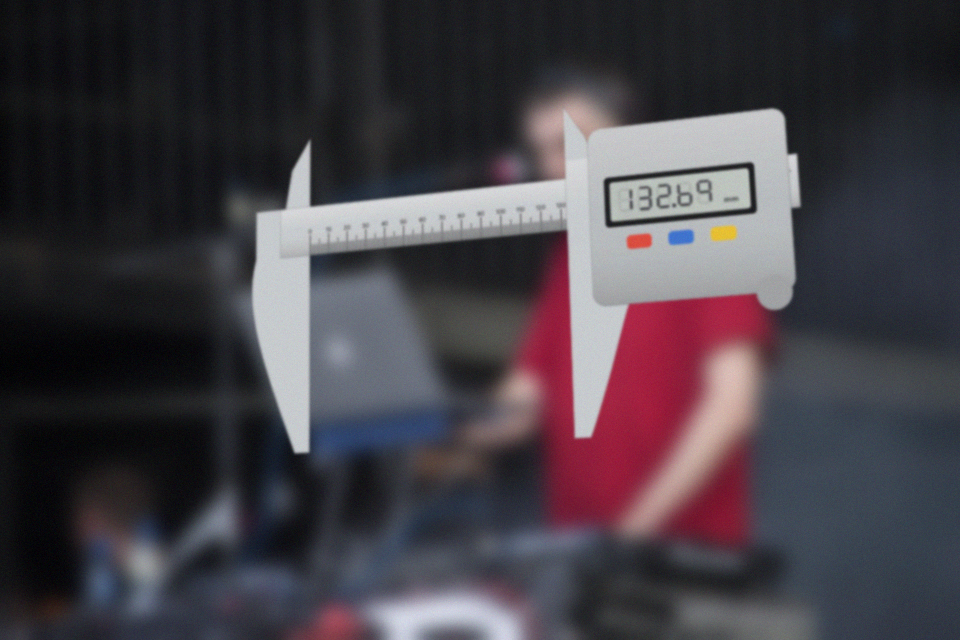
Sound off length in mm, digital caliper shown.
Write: 132.69 mm
